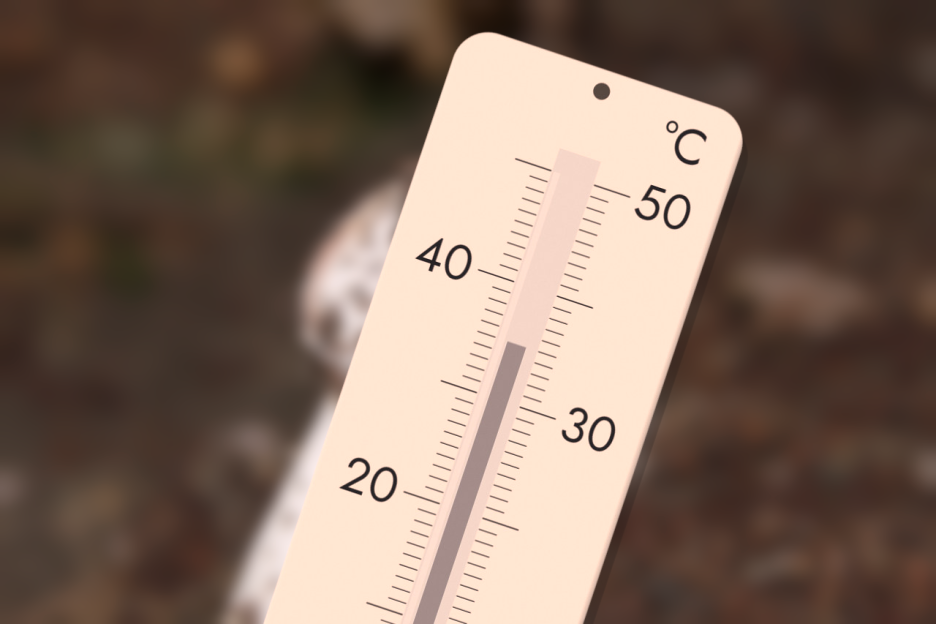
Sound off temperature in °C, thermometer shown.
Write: 35 °C
